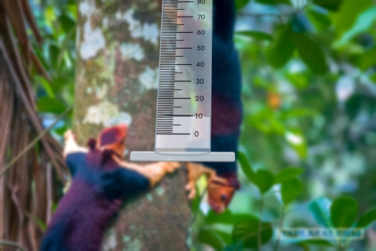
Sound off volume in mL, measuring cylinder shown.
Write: 10 mL
